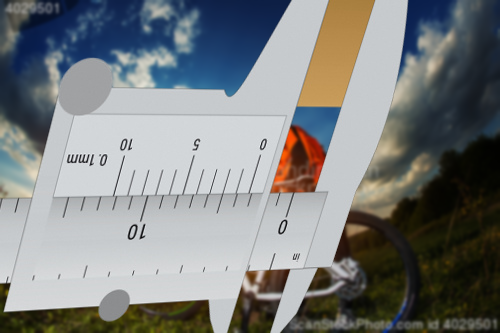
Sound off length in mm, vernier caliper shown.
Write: 3.2 mm
